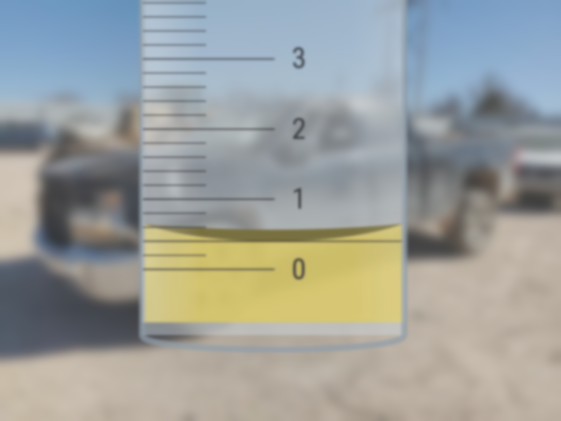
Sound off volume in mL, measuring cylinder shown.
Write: 0.4 mL
